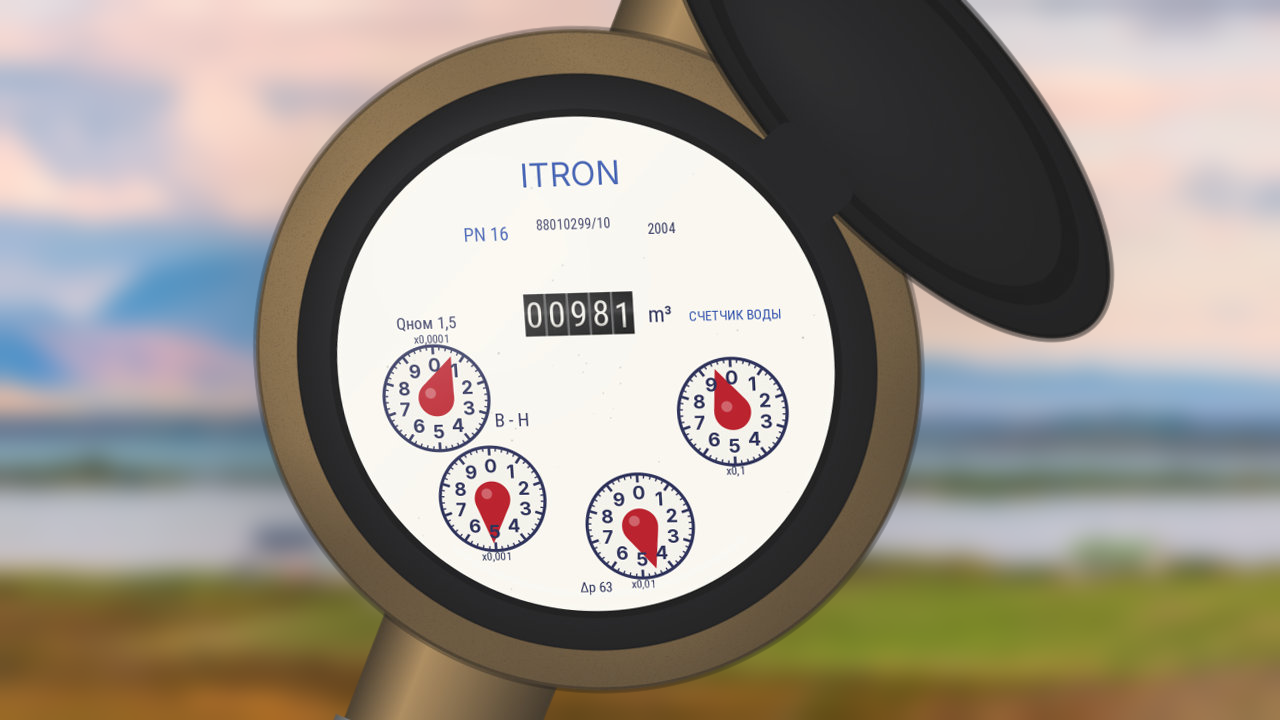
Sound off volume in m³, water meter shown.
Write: 980.9450 m³
